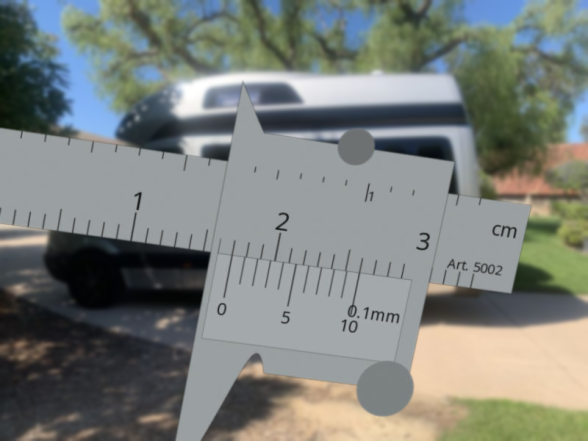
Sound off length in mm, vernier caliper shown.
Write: 17.0 mm
